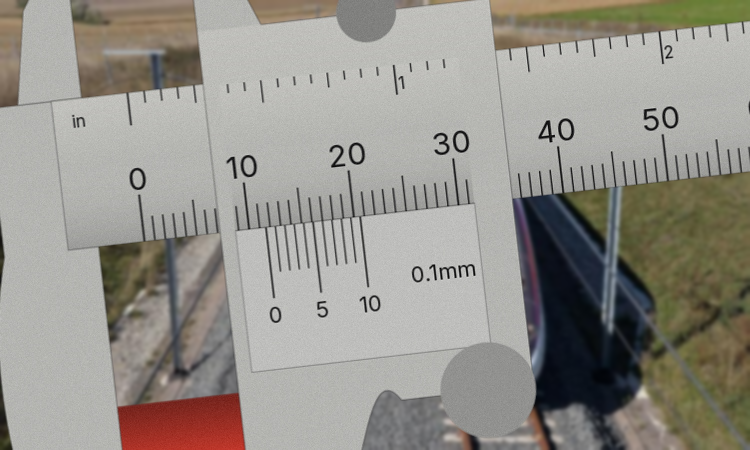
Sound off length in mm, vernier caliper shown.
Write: 11.6 mm
